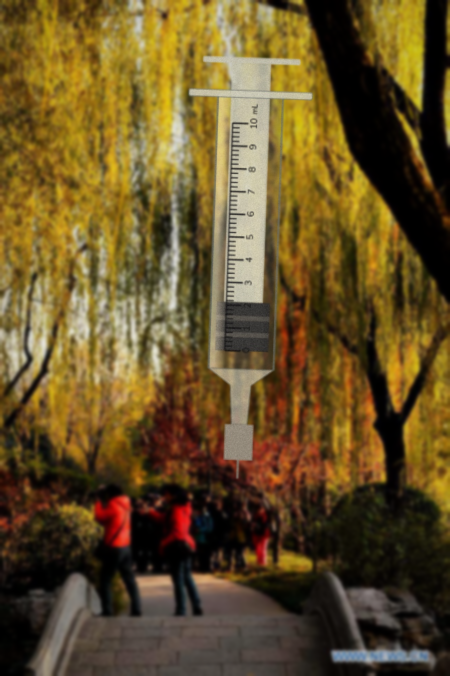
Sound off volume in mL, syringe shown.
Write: 0 mL
